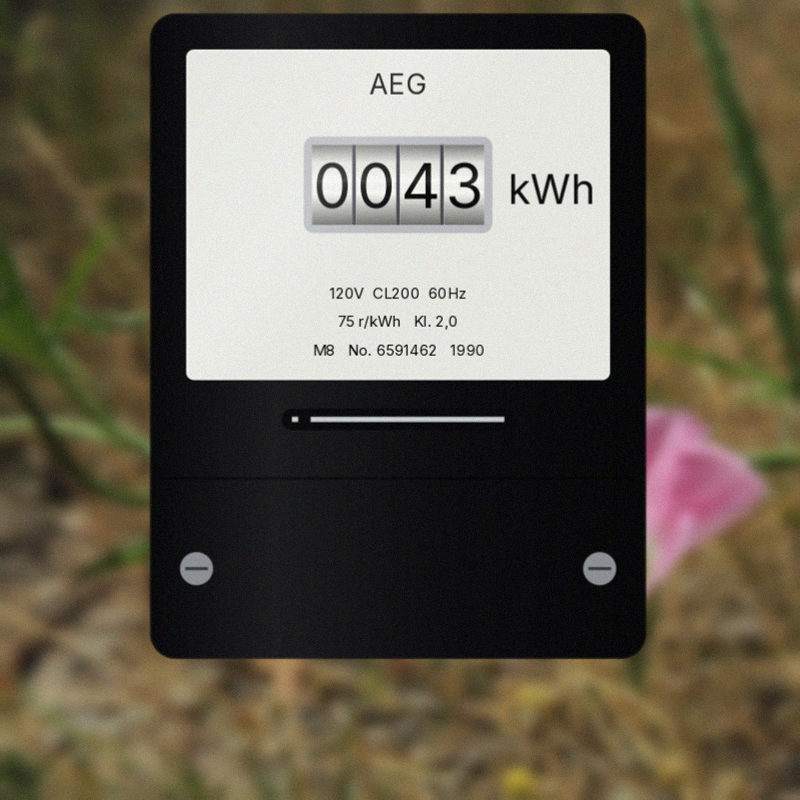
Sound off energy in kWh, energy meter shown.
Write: 43 kWh
